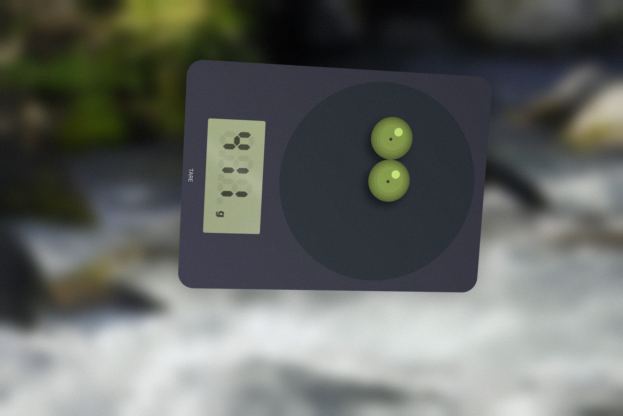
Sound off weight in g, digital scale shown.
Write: 411 g
